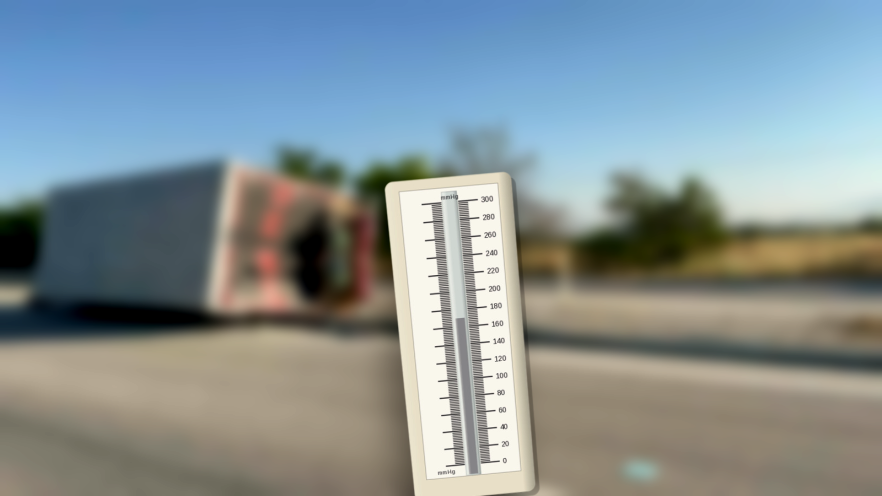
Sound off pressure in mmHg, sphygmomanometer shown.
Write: 170 mmHg
